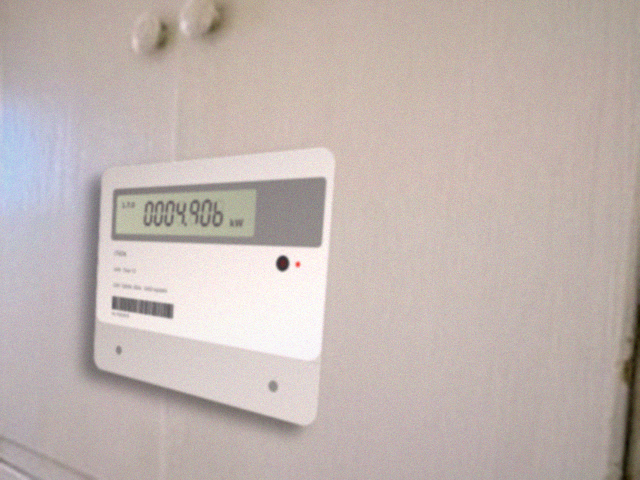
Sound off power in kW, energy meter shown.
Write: 4.906 kW
